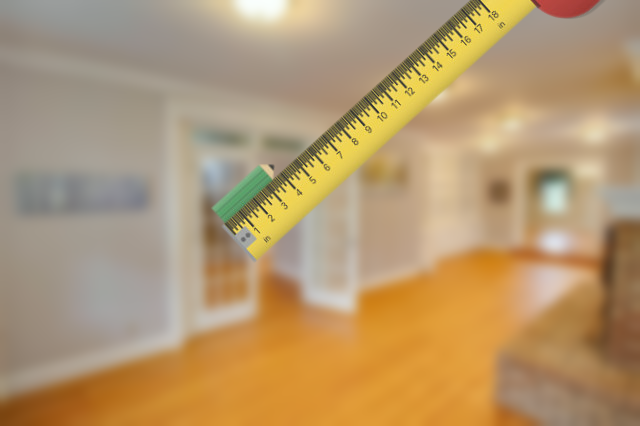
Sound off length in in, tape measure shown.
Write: 4 in
